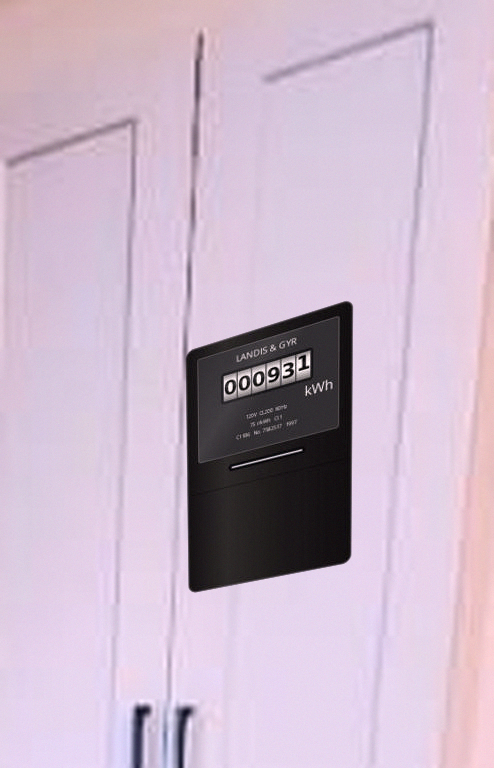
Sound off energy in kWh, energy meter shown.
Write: 931 kWh
